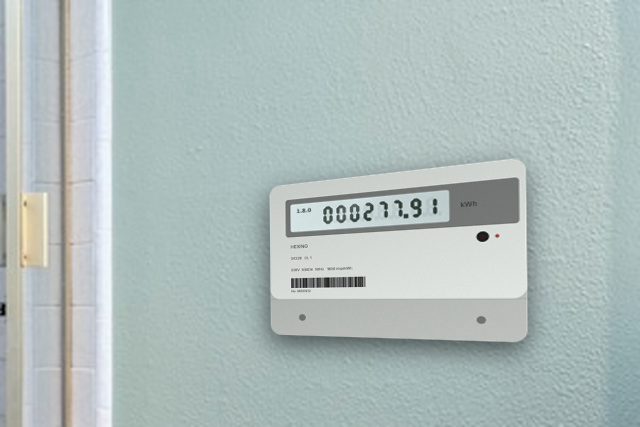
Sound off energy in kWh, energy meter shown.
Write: 277.91 kWh
